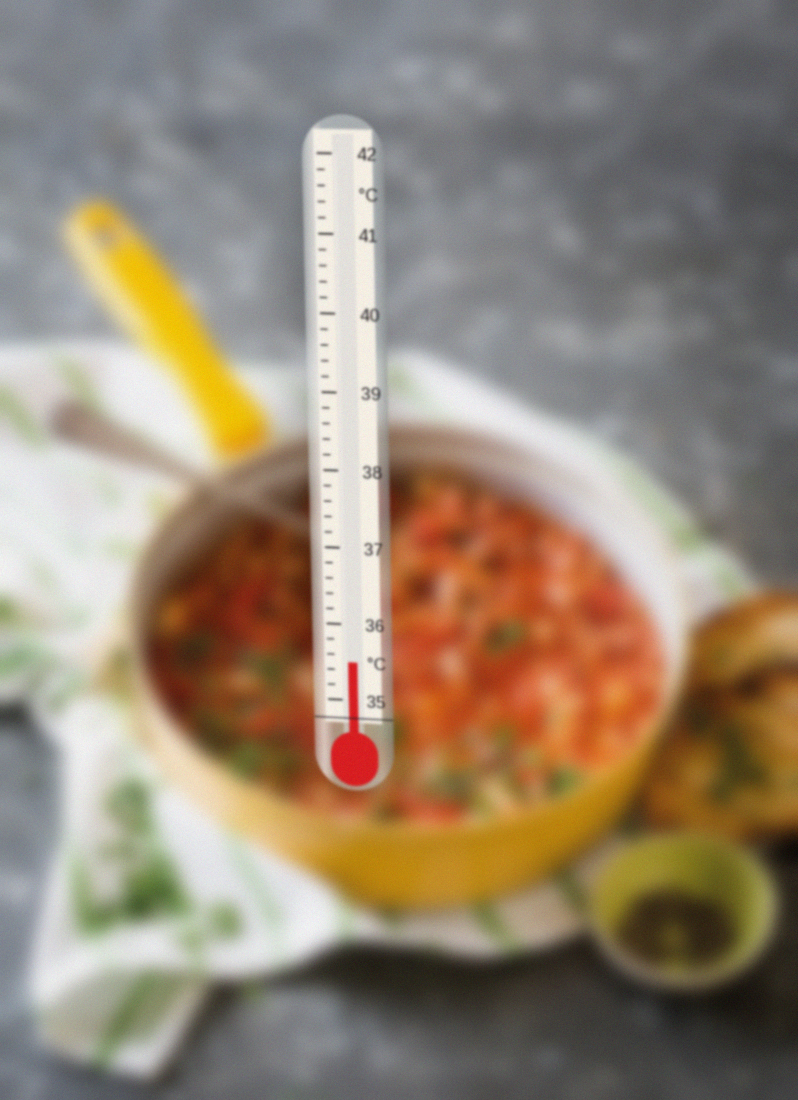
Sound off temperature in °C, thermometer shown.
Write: 35.5 °C
